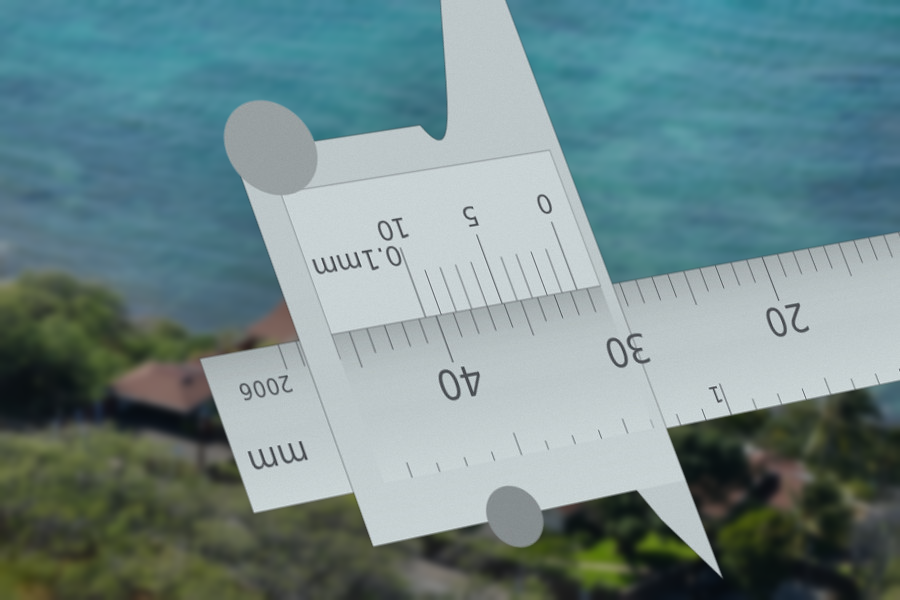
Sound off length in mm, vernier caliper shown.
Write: 31.6 mm
